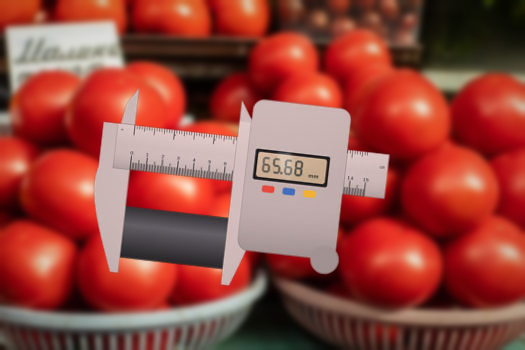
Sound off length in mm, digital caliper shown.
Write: 65.68 mm
